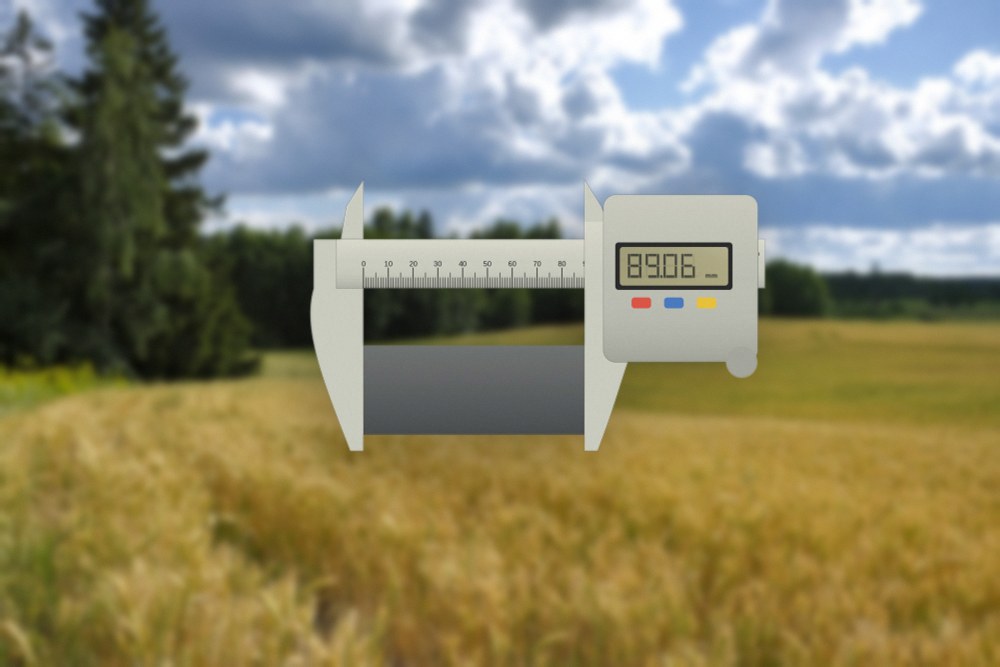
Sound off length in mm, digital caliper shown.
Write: 89.06 mm
